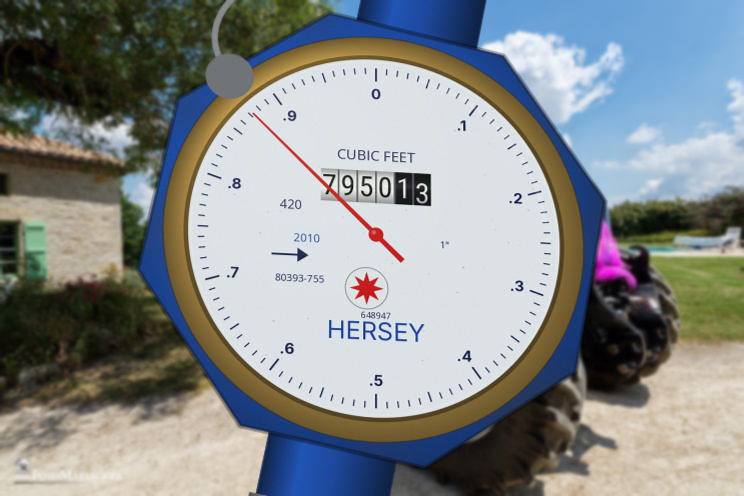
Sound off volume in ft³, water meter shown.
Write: 795012.87 ft³
